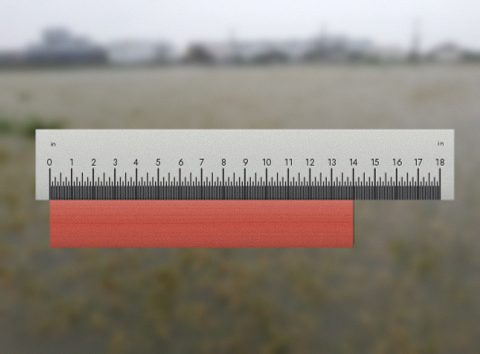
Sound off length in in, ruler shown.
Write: 14 in
